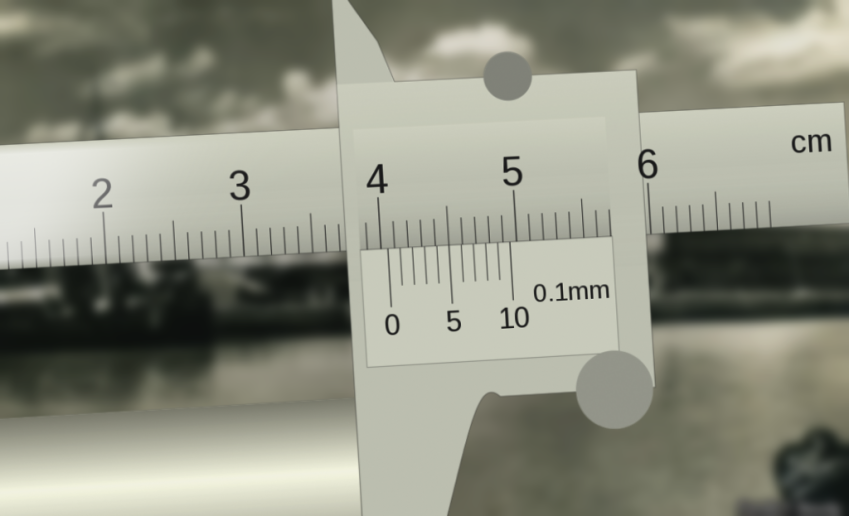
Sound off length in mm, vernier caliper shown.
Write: 40.5 mm
